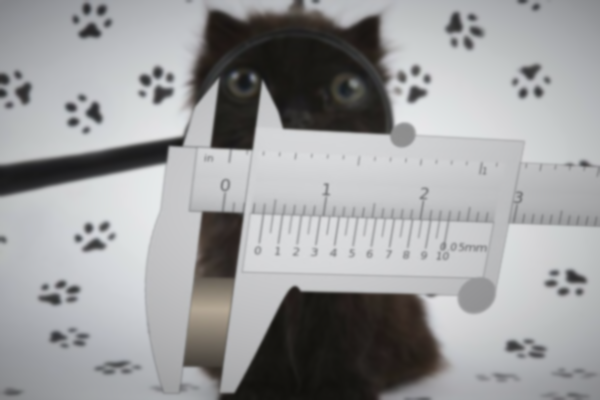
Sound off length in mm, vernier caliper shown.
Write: 4.0 mm
